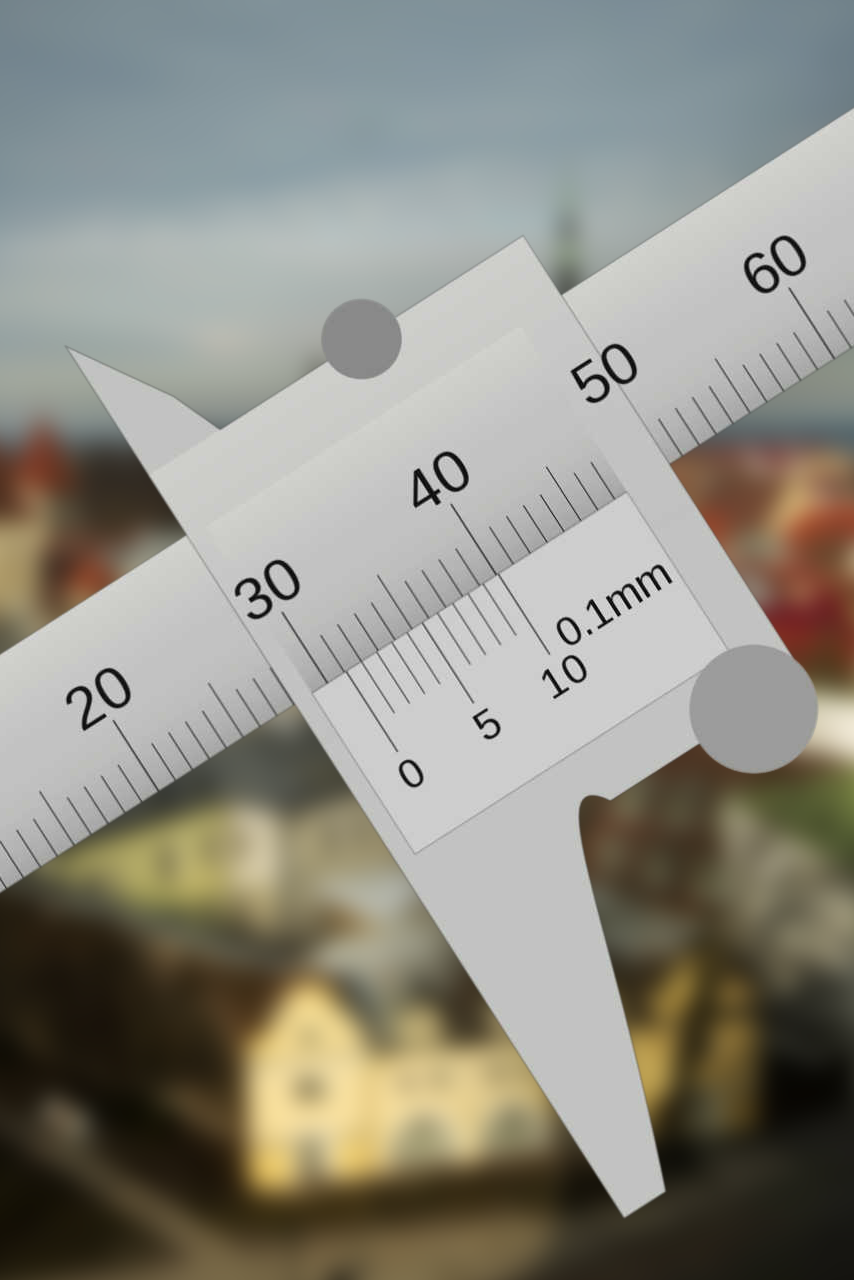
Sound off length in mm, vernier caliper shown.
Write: 31.1 mm
